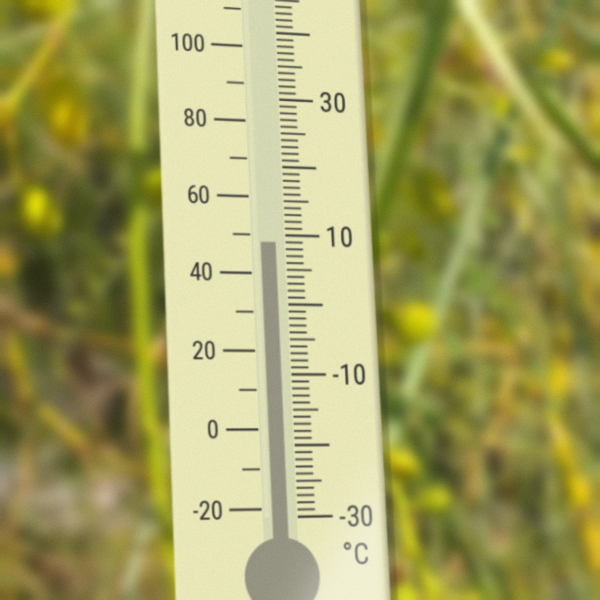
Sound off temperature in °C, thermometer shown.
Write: 9 °C
